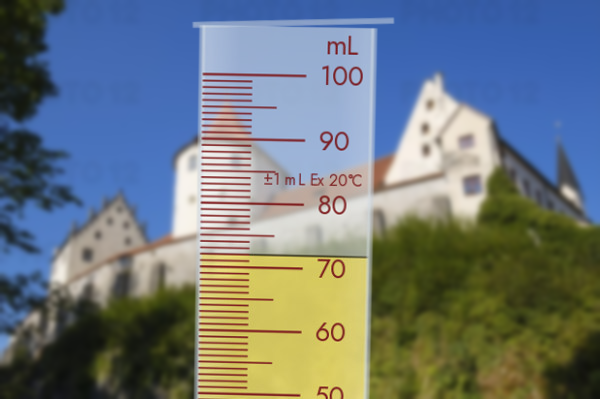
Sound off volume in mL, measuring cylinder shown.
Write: 72 mL
